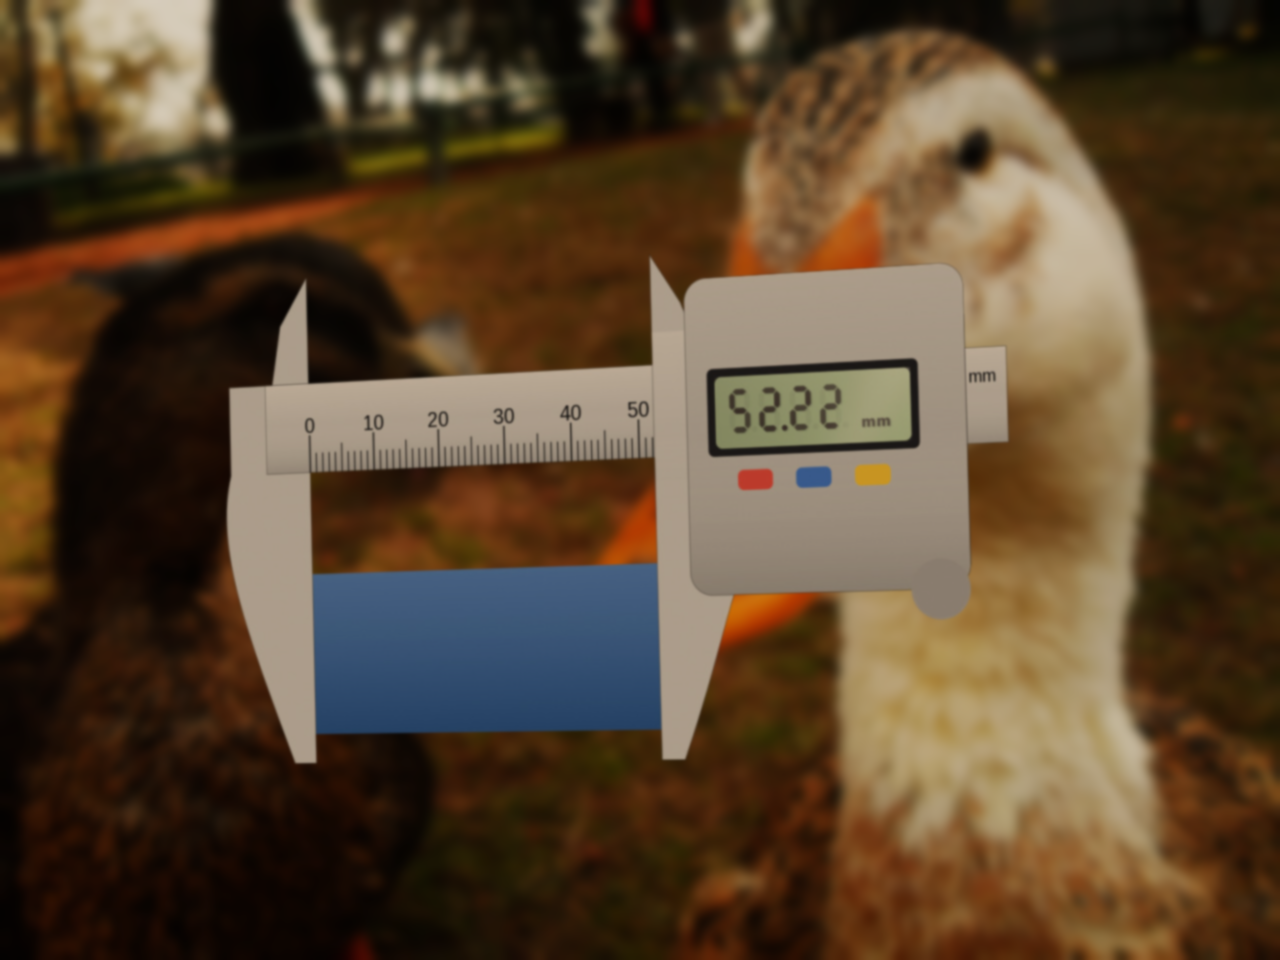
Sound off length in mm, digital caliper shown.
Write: 52.22 mm
